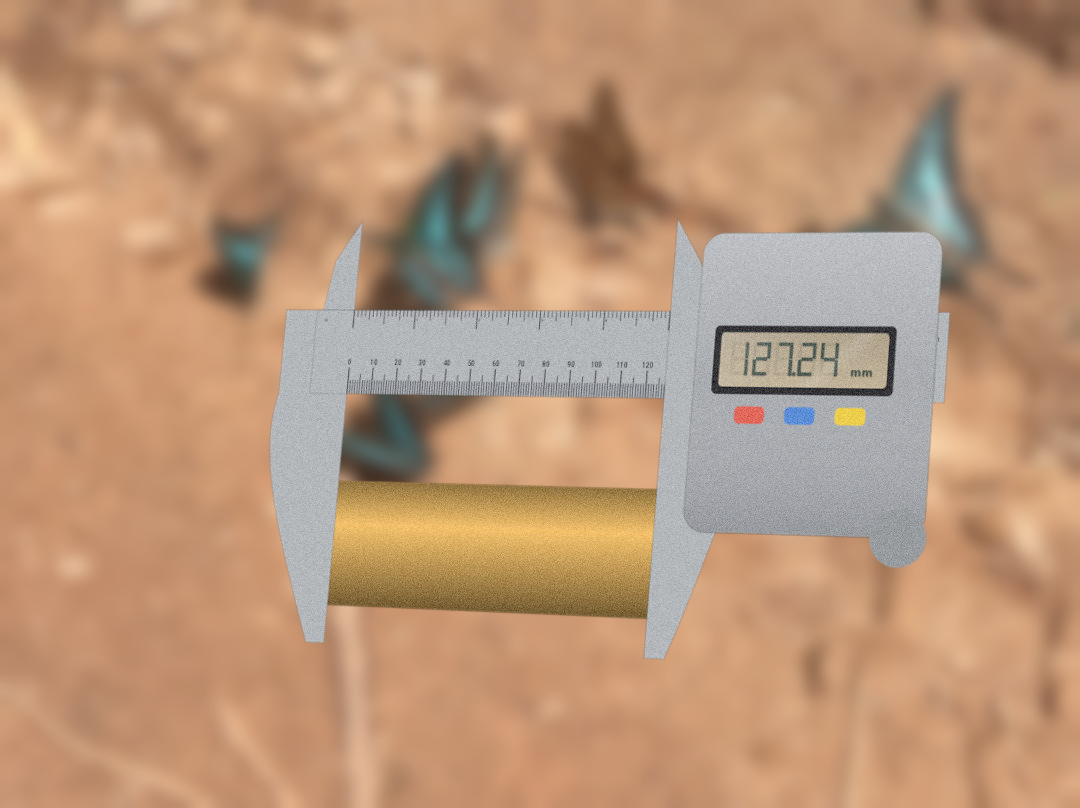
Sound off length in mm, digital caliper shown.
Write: 127.24 mm
